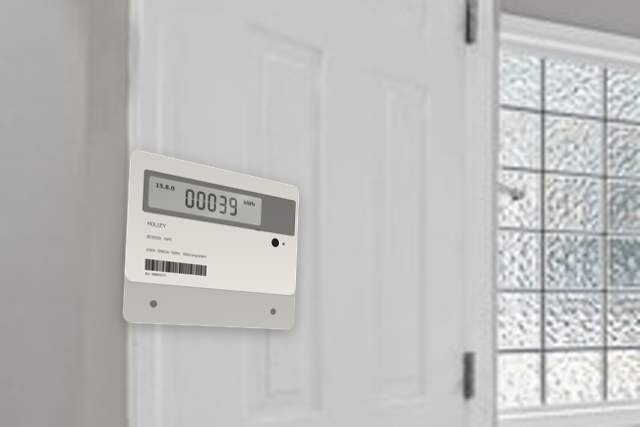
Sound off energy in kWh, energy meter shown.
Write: 39 kWh
